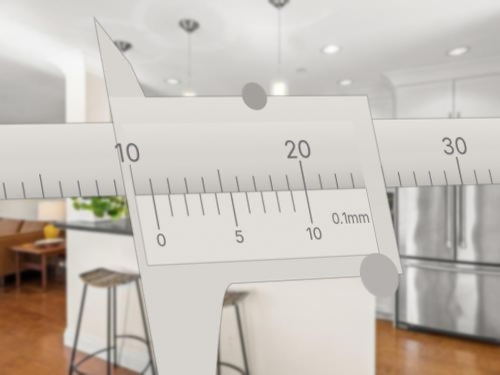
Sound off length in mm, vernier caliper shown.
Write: 11.0 mm
